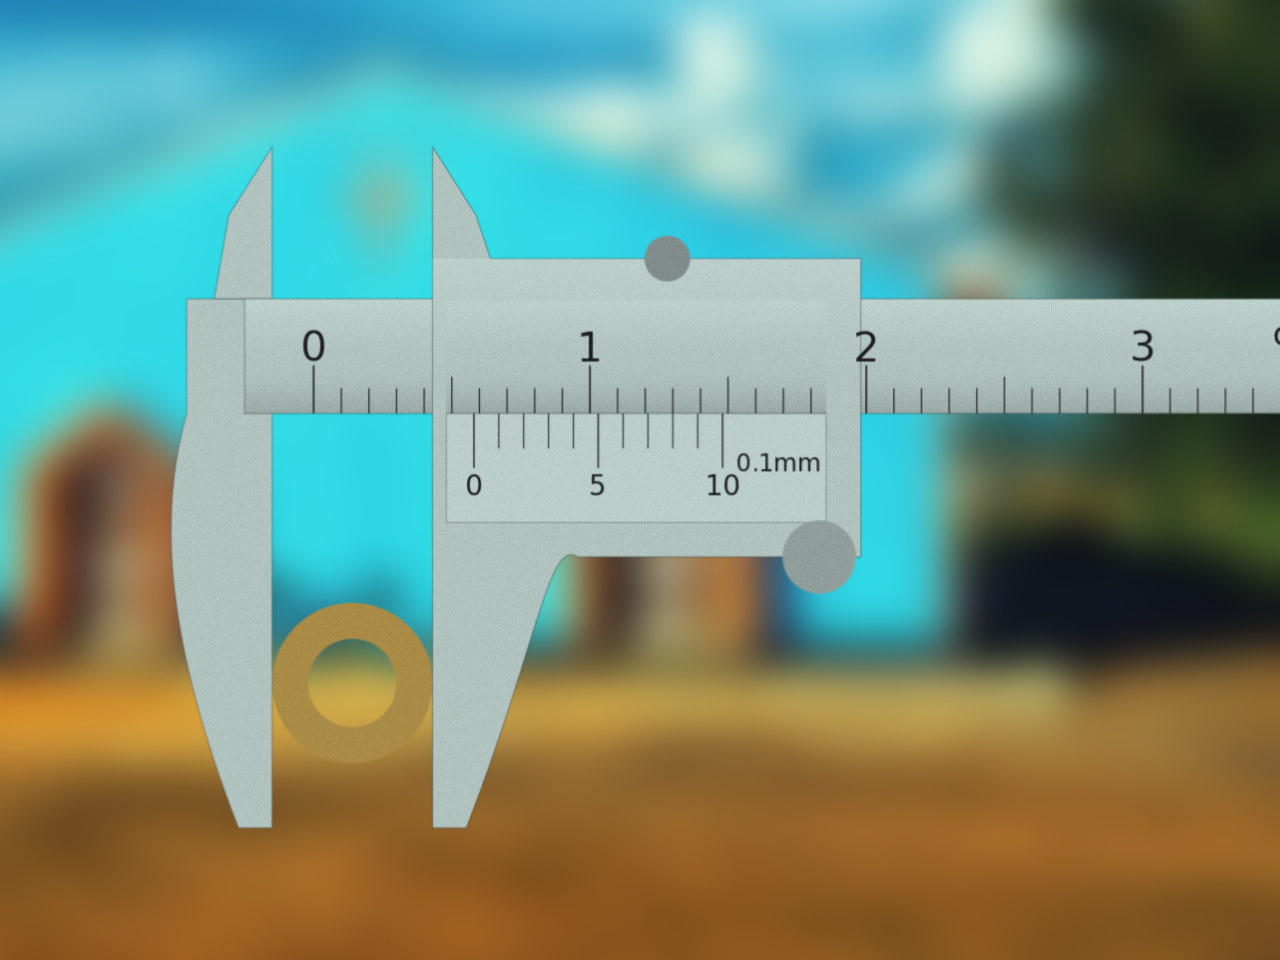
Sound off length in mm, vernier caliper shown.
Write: 5.8 mm
